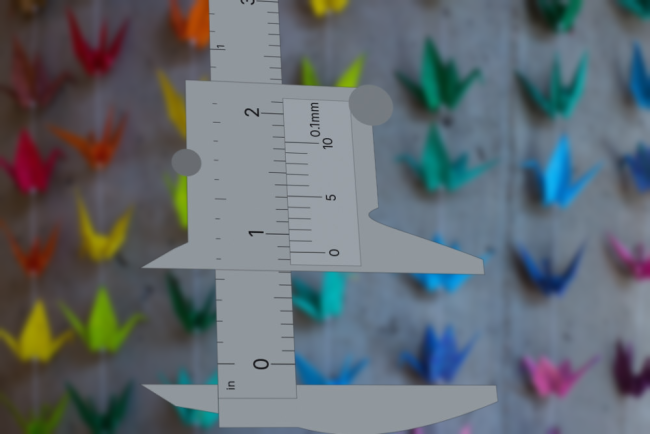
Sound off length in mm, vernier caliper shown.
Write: 8.6 mm
